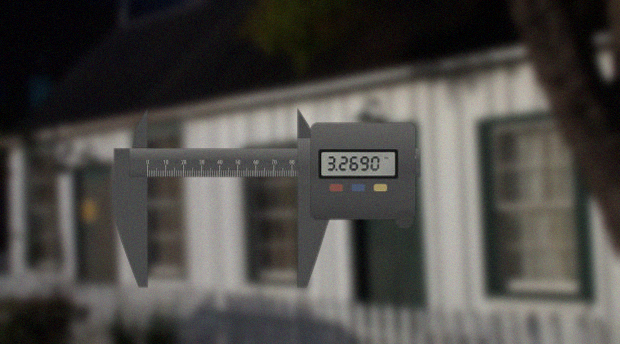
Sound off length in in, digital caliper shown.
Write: 3.2690 in
